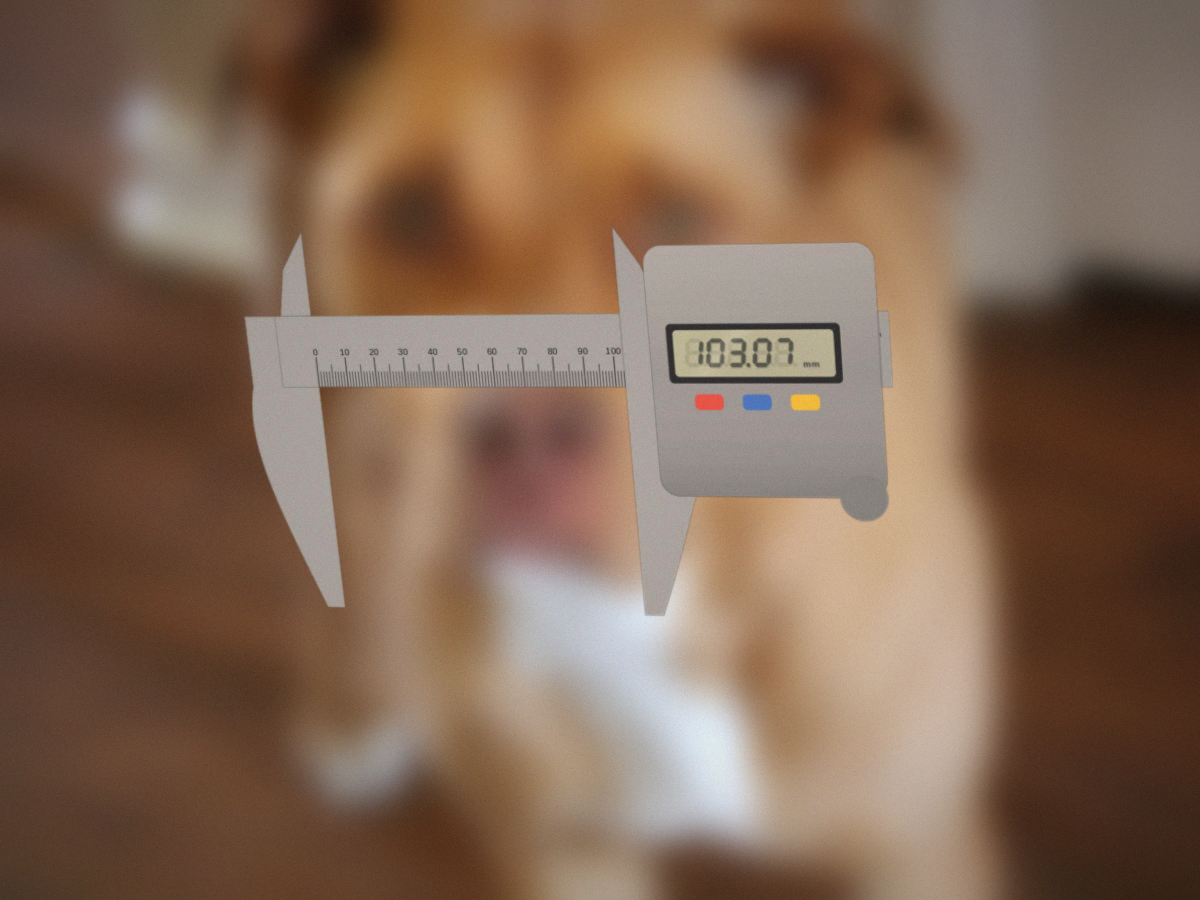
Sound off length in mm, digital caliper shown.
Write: 103.07 mm
